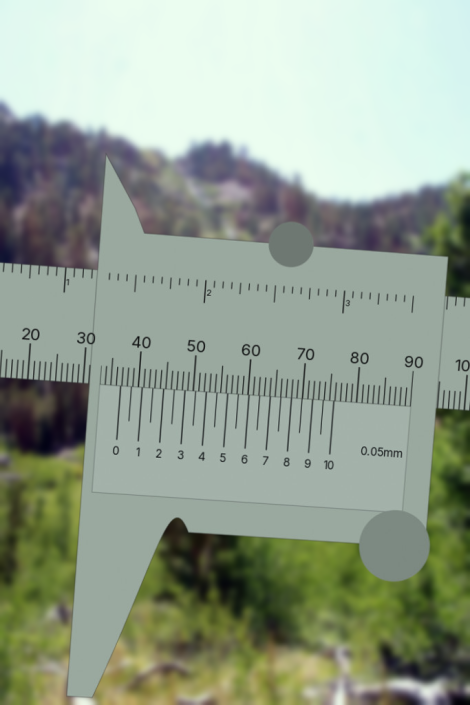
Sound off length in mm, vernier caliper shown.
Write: 36.8 mm
